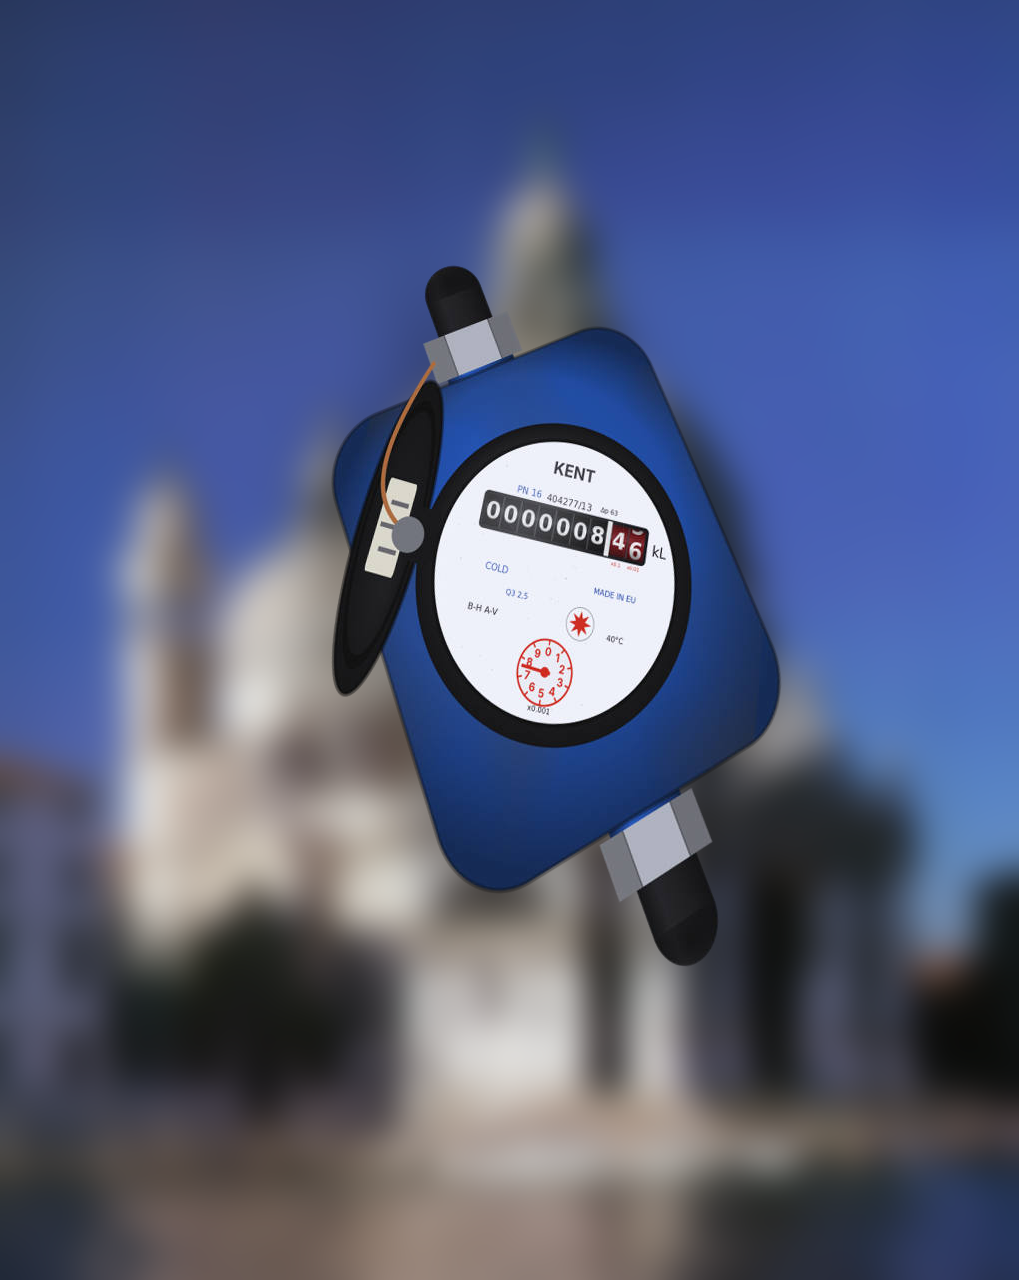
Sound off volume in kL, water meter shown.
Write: 8.457 kL
